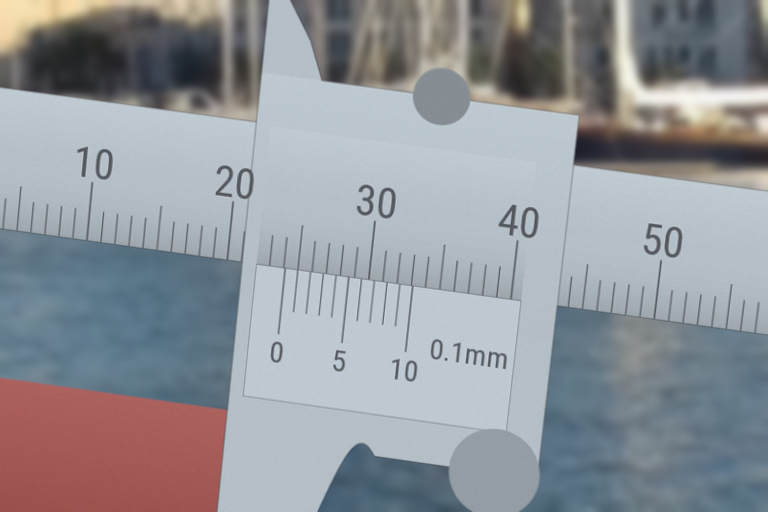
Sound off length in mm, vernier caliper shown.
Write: 24.1 mm
